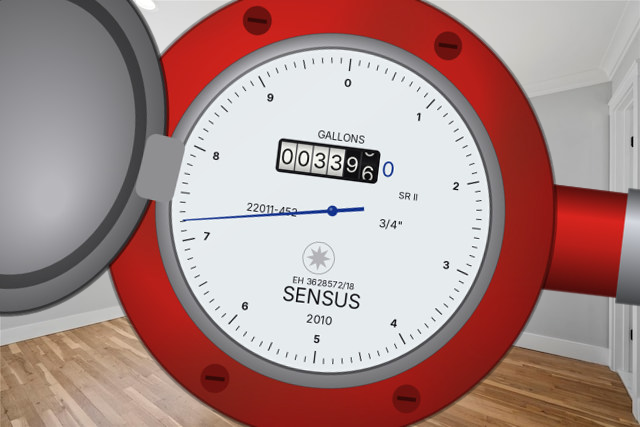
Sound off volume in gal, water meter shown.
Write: 33957.2 gal
